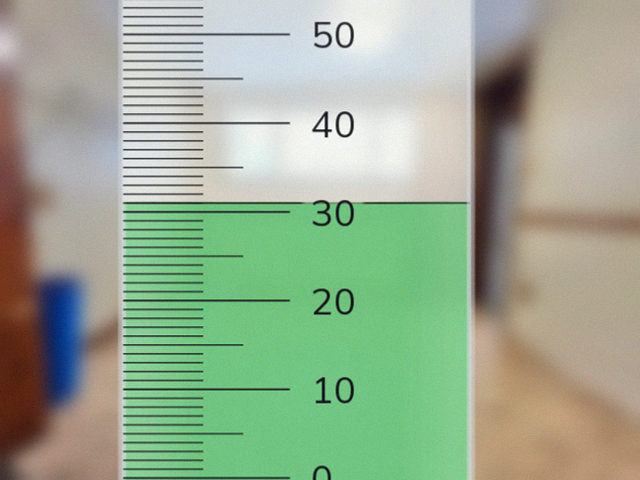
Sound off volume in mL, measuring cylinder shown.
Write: 31 mL
